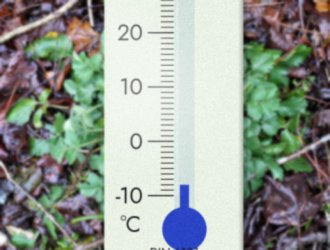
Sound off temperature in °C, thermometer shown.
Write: -8 °C
